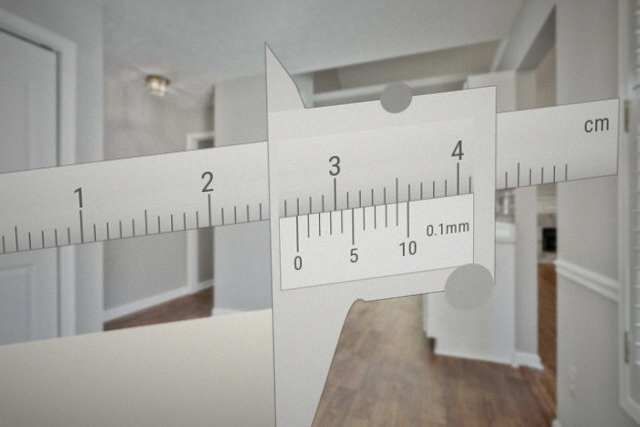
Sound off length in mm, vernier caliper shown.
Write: 26.9 mm
